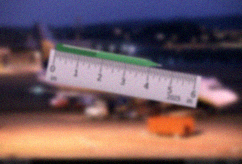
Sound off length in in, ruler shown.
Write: 4.5 in
